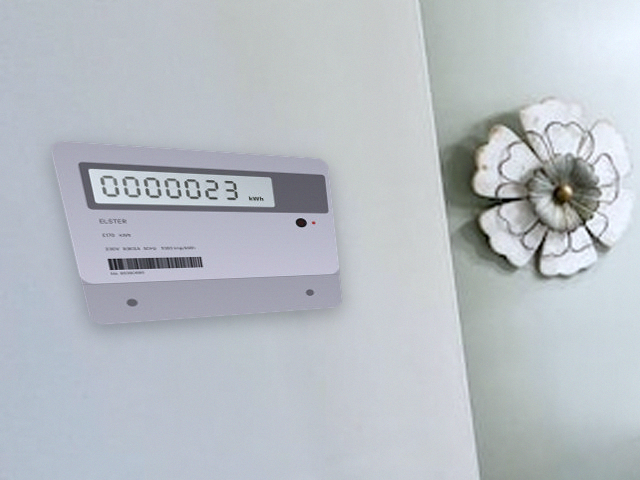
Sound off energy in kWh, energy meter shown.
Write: 23 kWh
